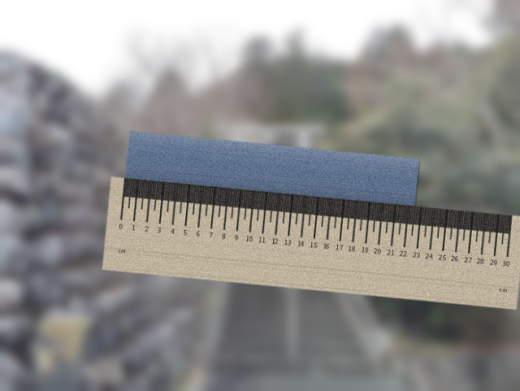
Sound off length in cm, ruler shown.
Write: 22.5 cm
